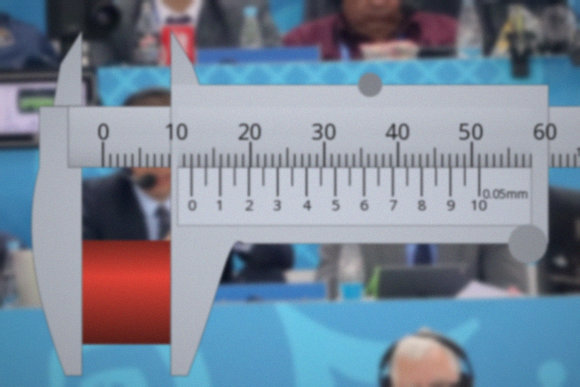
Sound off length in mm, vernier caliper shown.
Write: 12.0 mm
